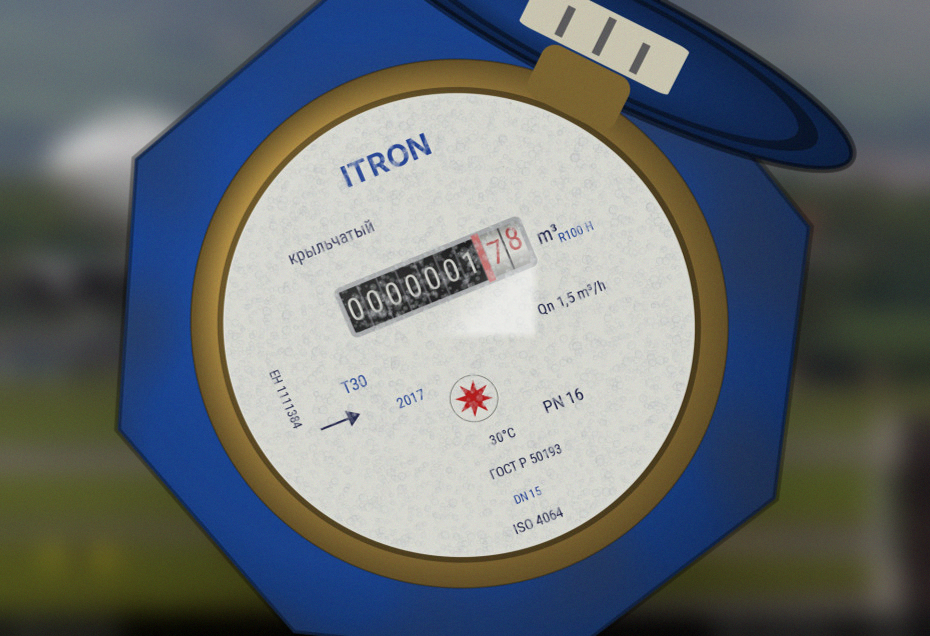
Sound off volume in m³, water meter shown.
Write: 1.78 m³
